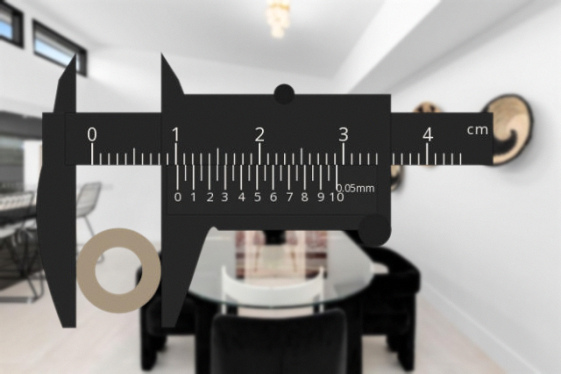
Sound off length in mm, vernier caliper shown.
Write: 10.2 mm
